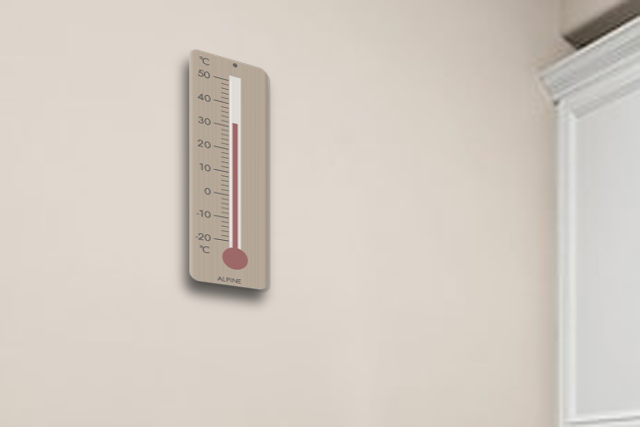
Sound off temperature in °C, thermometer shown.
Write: 32 °C
